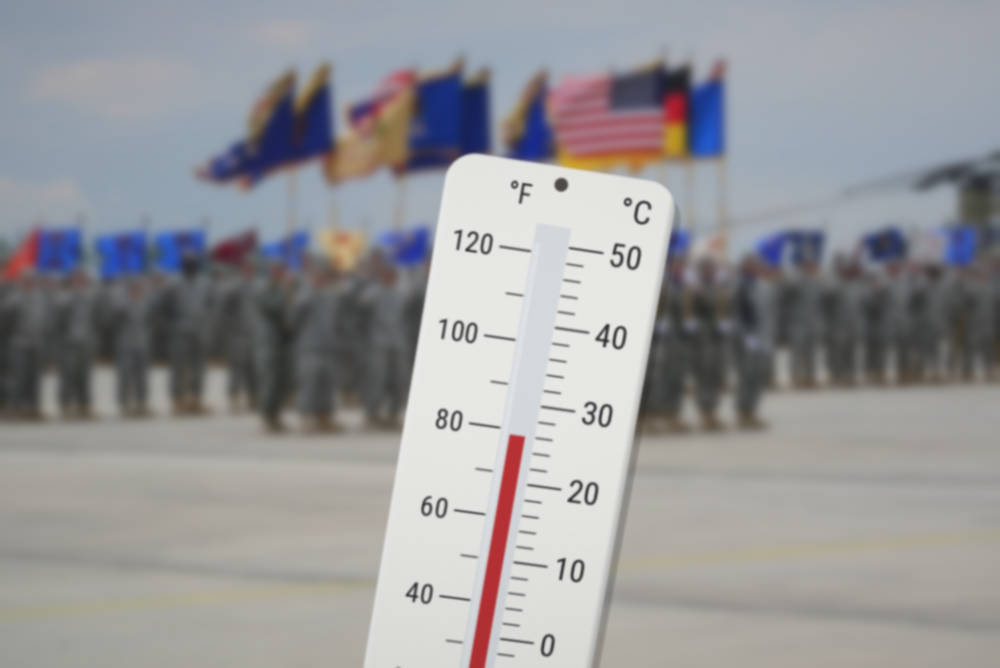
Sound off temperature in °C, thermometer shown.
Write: 26 °C
